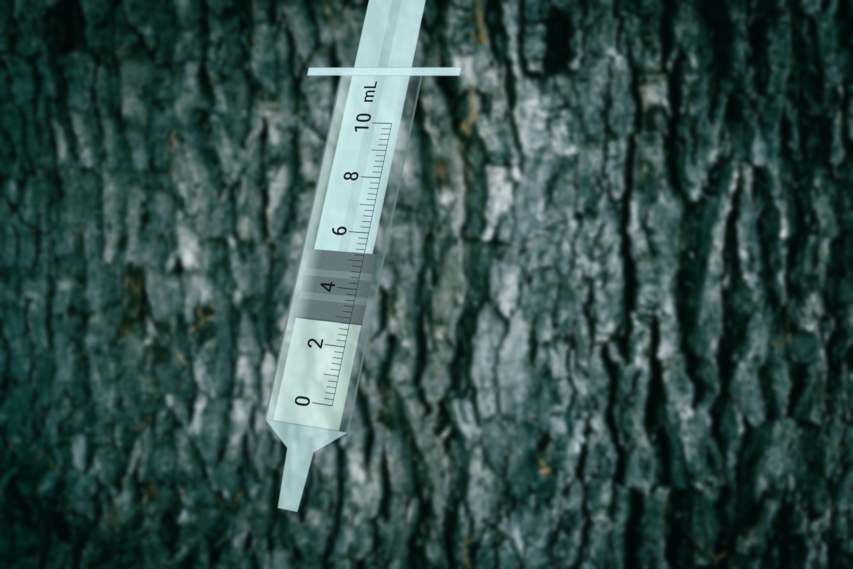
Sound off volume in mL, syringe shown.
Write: 2.8 mL
